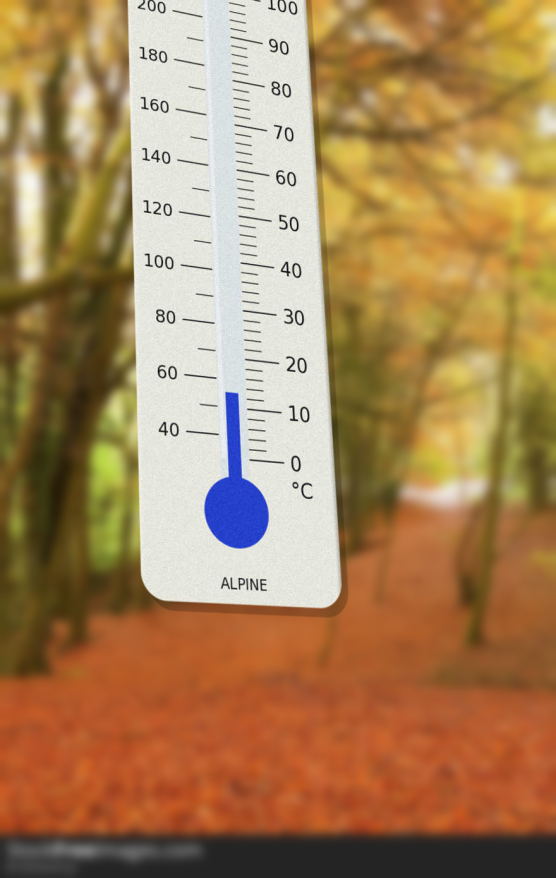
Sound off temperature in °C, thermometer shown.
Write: 13 °C
